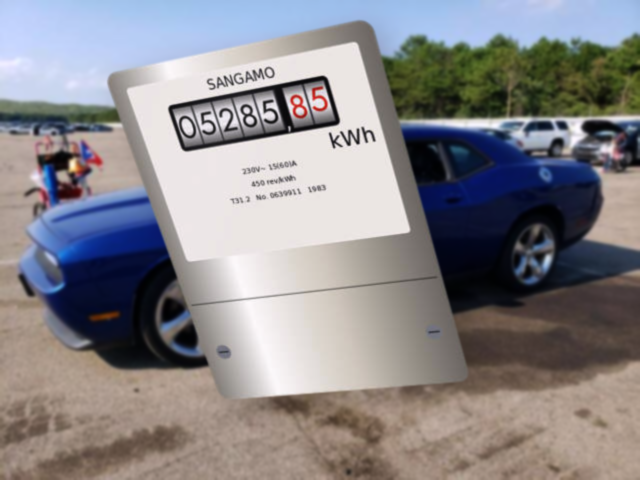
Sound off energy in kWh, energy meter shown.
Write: 5285.85 kWh
